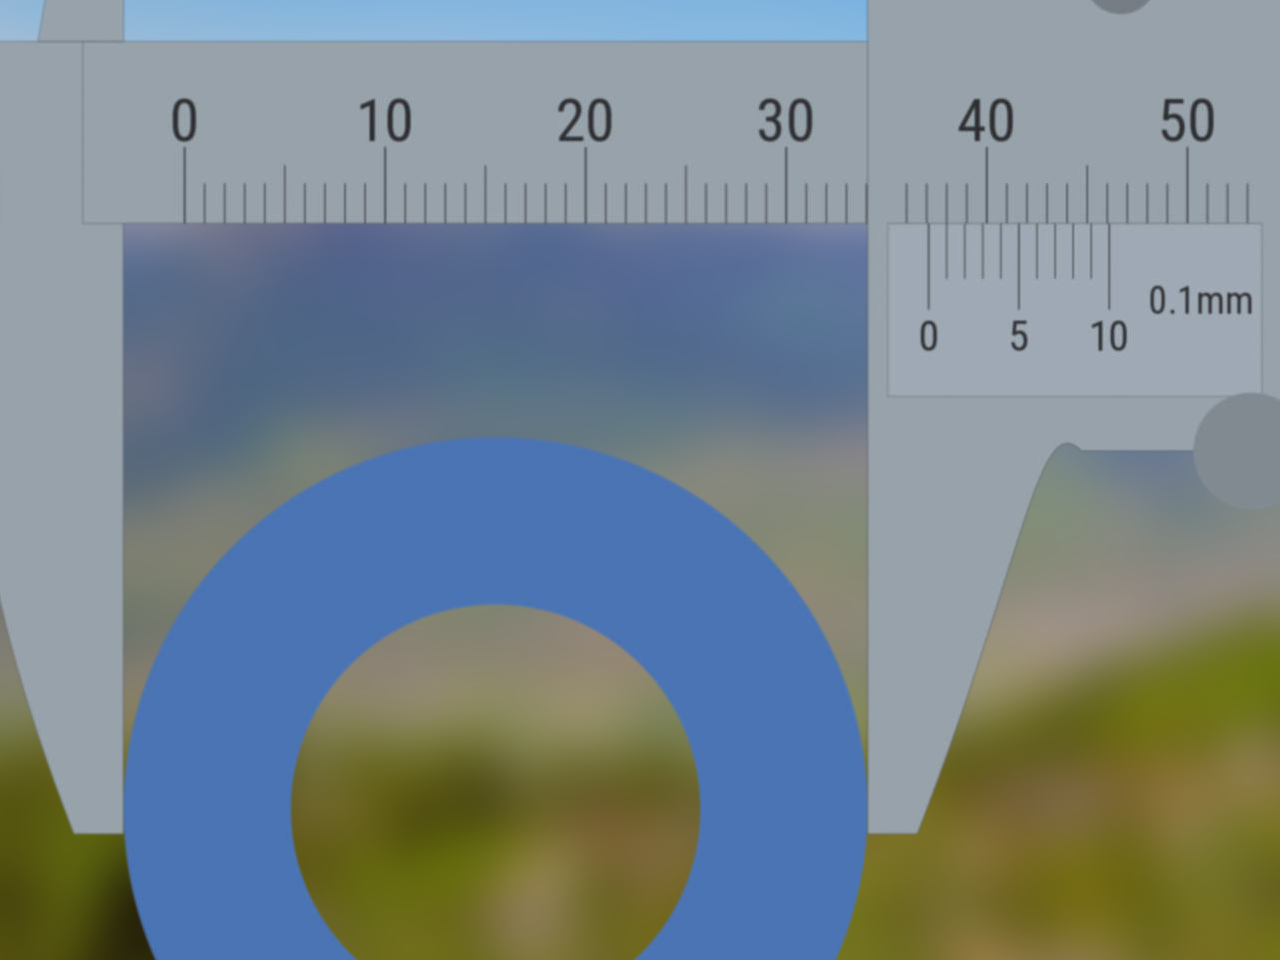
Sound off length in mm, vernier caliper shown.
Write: 37.1 mm
